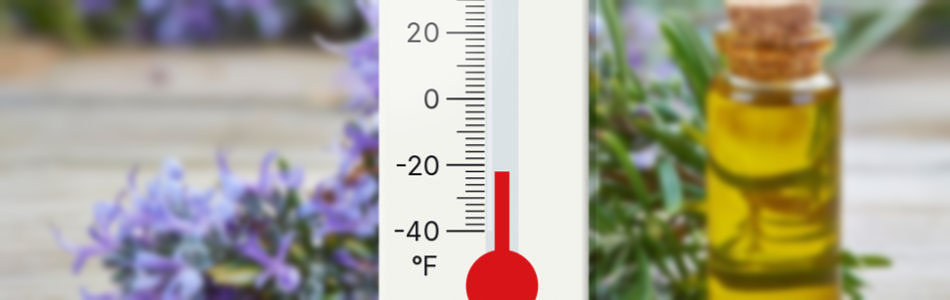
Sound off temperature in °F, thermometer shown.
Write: -22 °F
